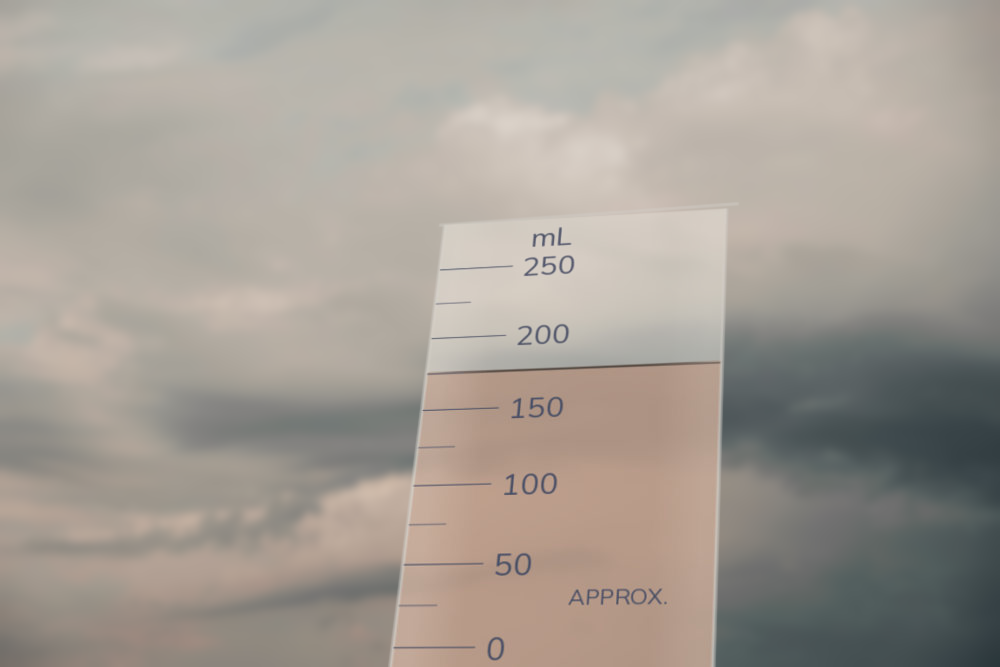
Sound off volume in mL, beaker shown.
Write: 175 mL
